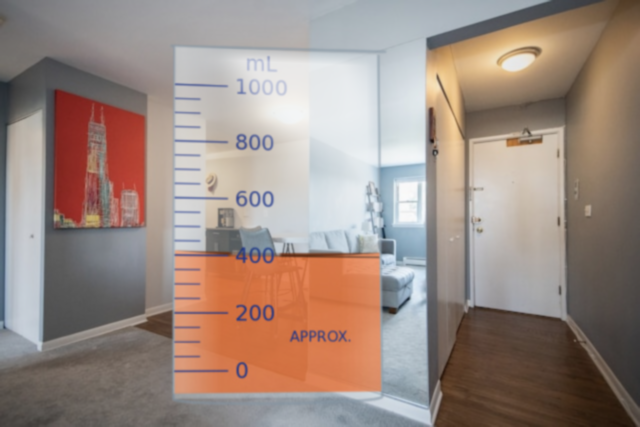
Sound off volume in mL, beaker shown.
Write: 400 mL
